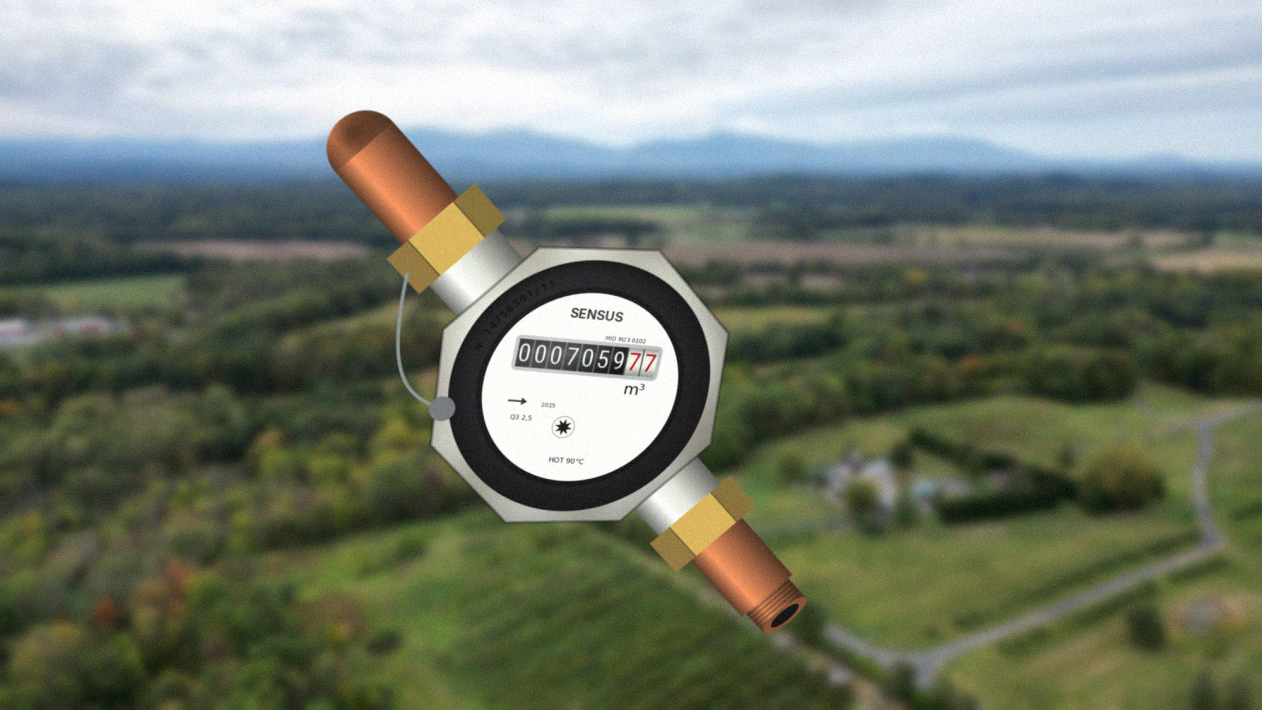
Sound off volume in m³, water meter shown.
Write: 7059.77 m³
